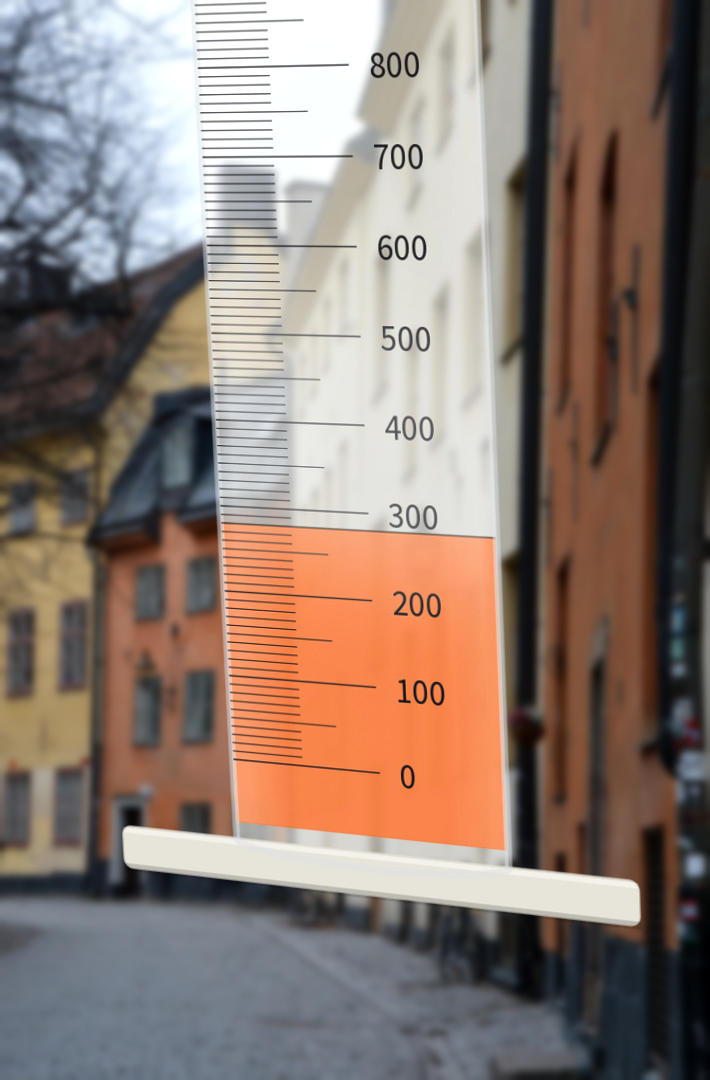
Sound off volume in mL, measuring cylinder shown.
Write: 280 mL
